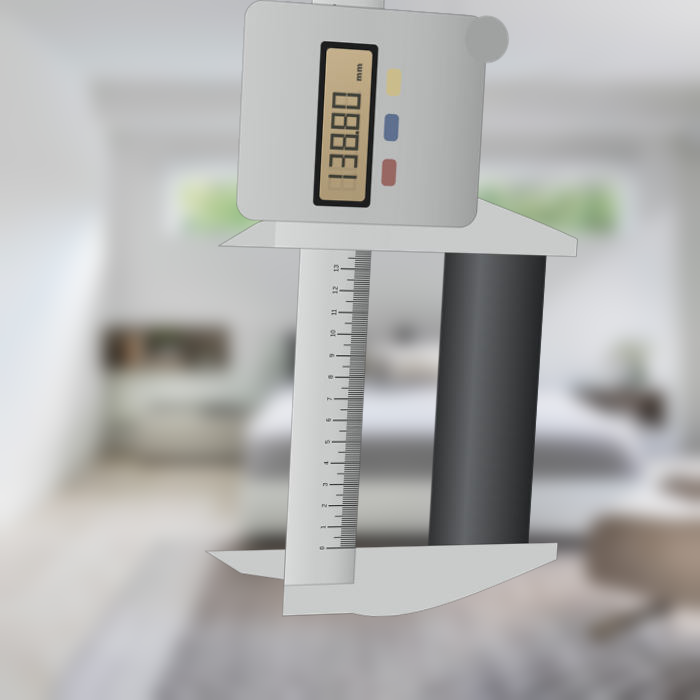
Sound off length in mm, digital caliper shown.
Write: 138.80 mm
